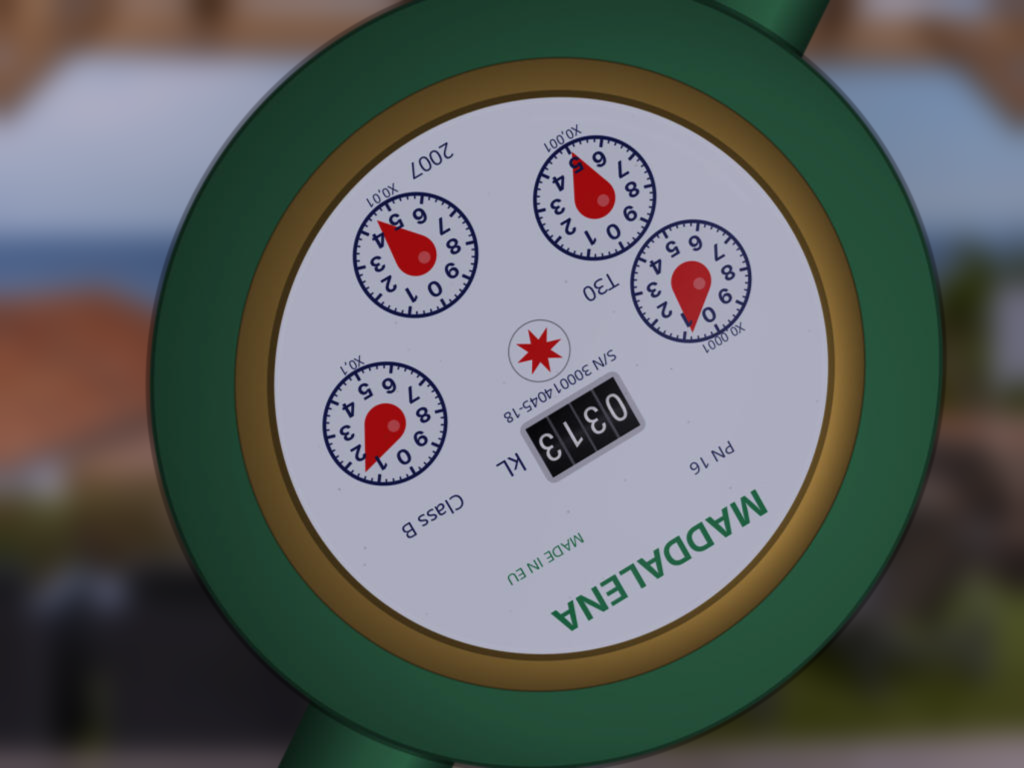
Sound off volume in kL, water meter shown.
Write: 313.1450 kL
